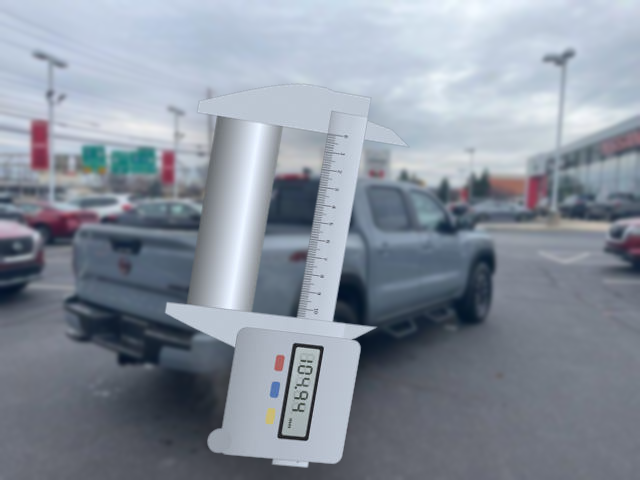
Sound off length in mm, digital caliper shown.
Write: 104.94 mm
